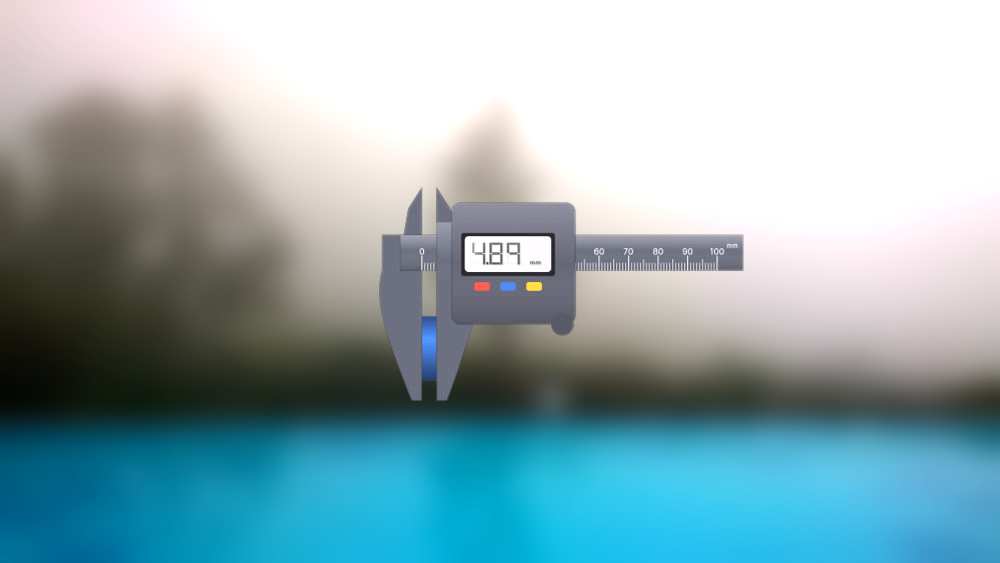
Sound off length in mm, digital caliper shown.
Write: 4.89 mm
